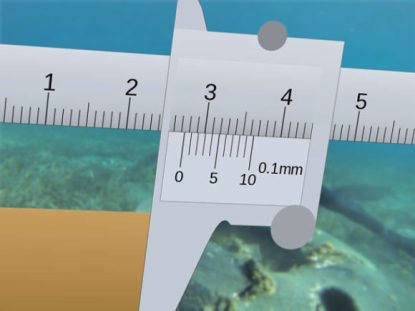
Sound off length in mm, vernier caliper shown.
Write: 27.4 mm
